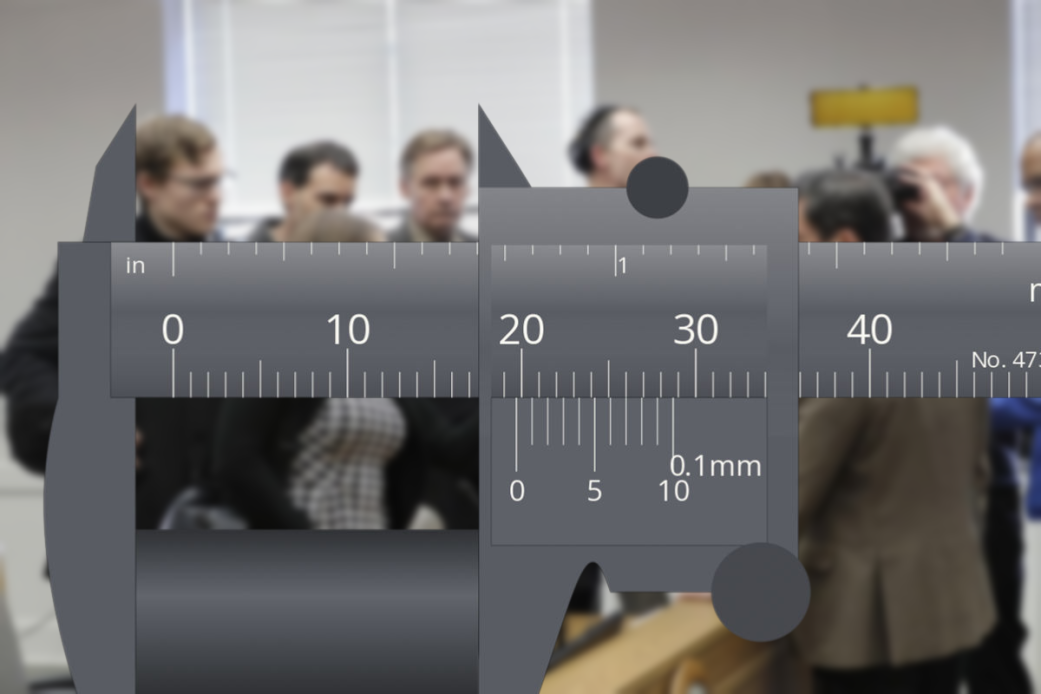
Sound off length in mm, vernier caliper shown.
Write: 19.7 mm
